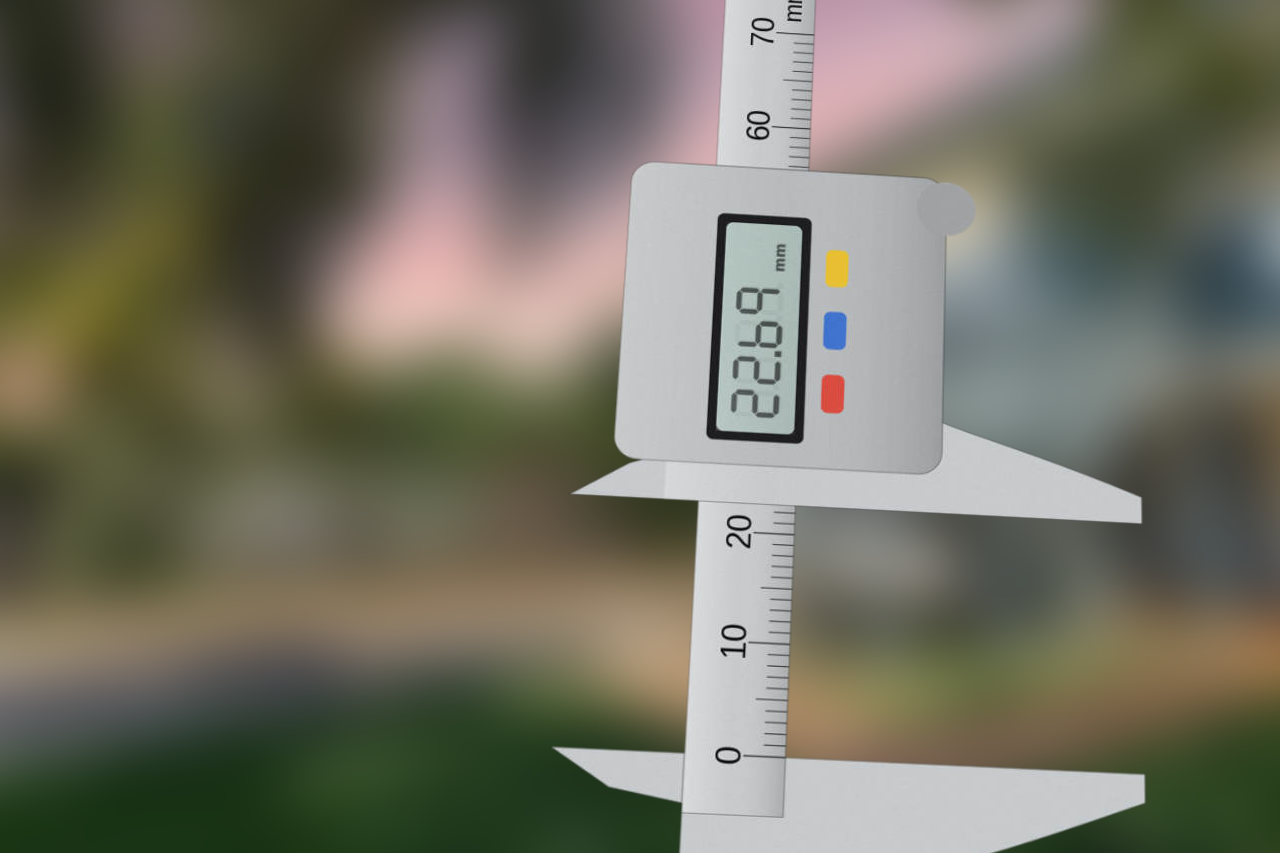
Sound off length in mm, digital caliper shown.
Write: 22.69 mm
